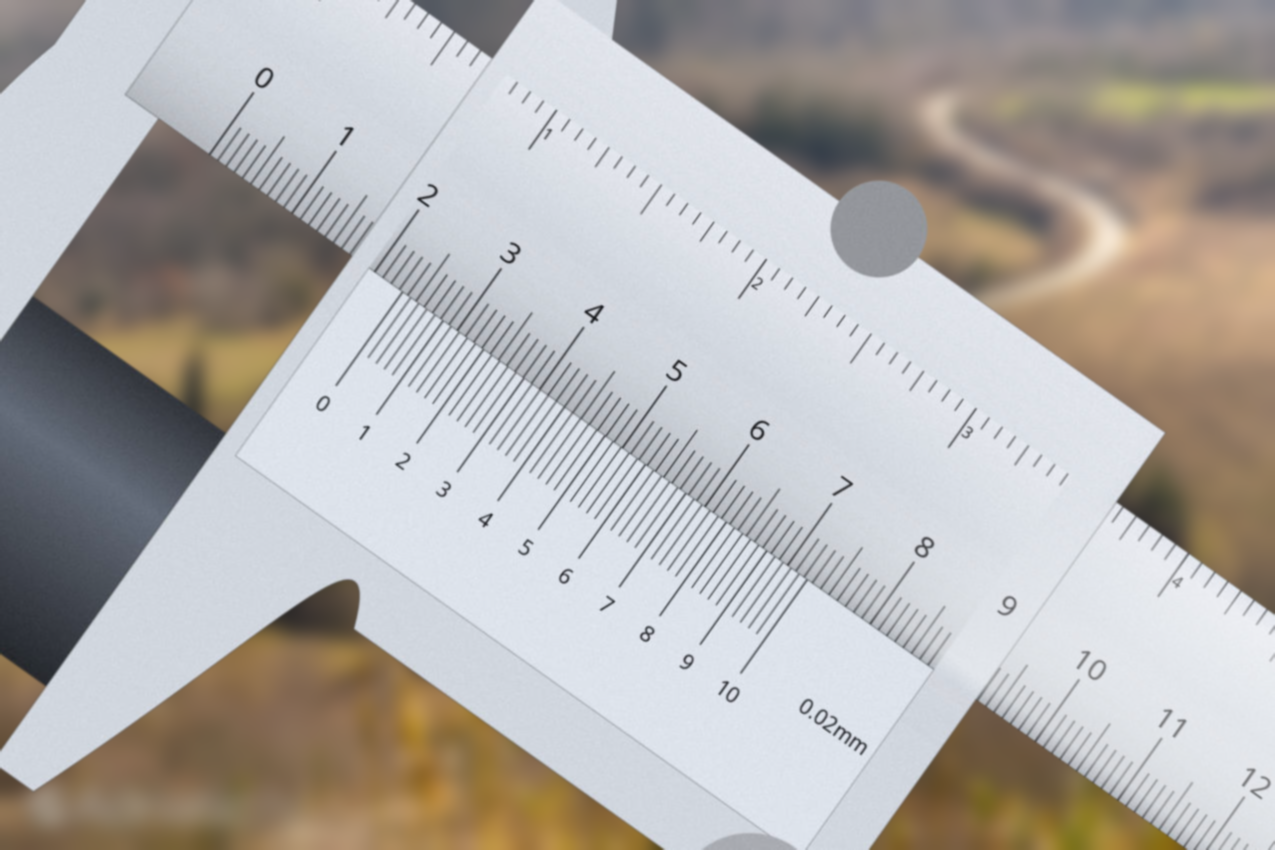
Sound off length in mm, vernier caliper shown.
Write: 23.4 mm
